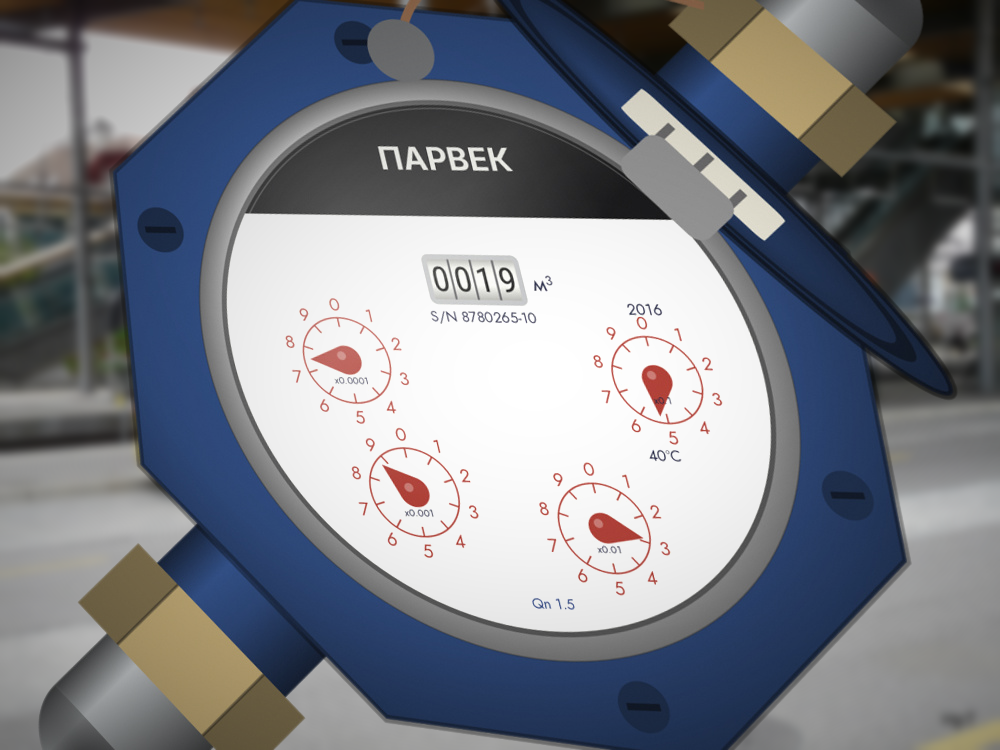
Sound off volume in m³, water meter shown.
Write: 19.5287 m³
